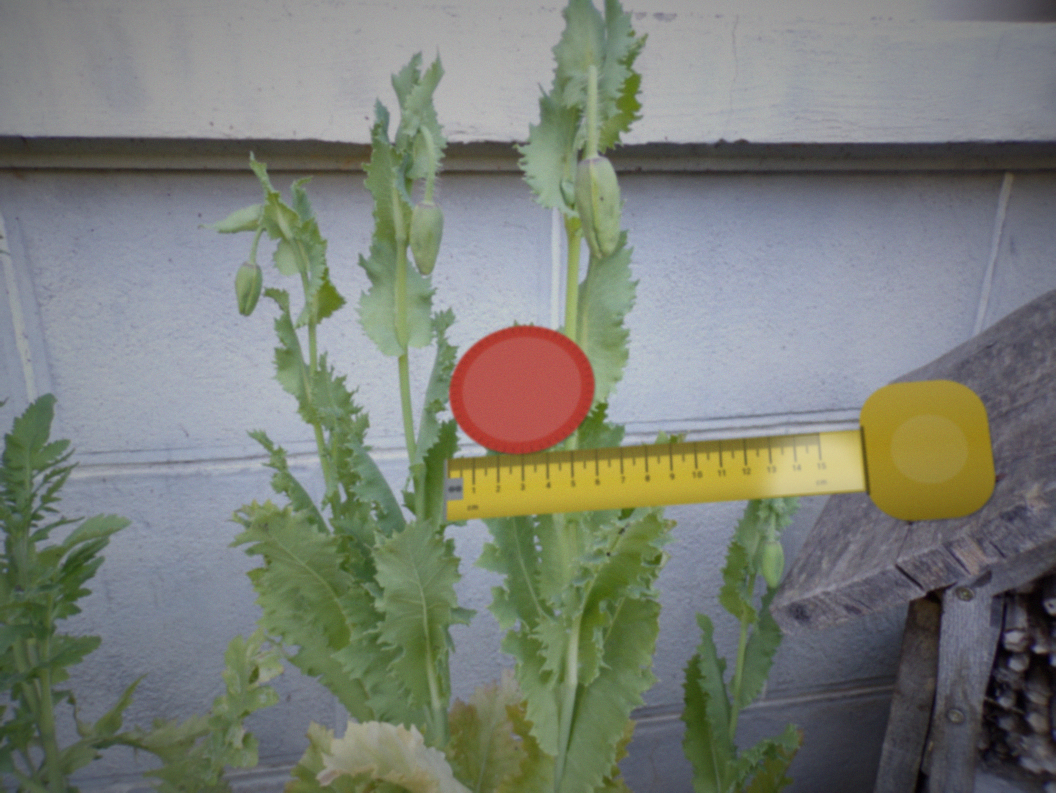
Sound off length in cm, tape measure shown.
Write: 6 cm
